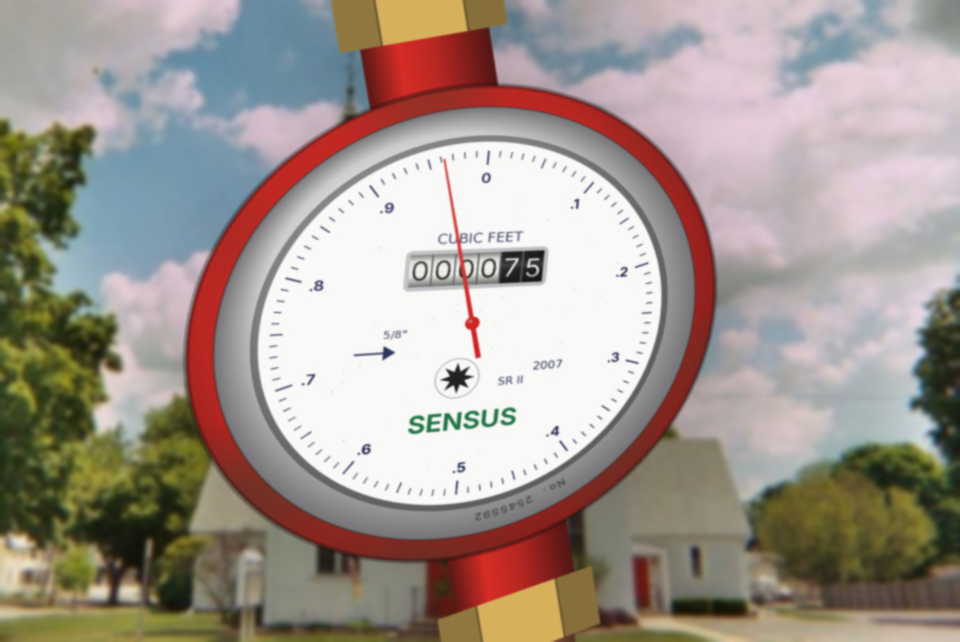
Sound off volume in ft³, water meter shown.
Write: 74.96 ft³
